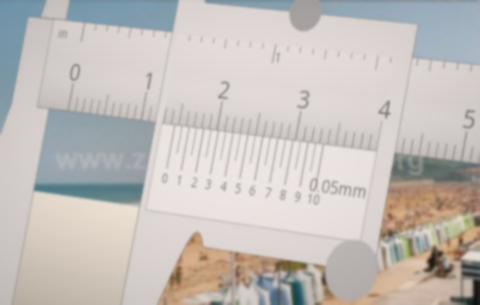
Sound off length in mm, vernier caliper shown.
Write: 14.5 mm
